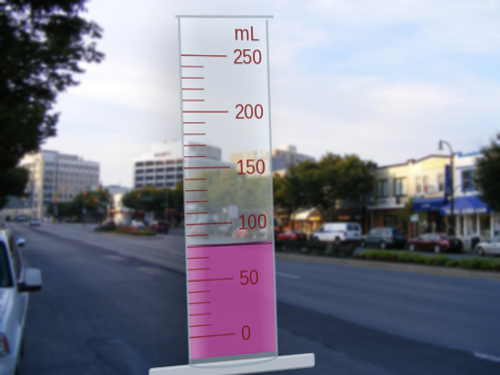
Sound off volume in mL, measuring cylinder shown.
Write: 80 mL
